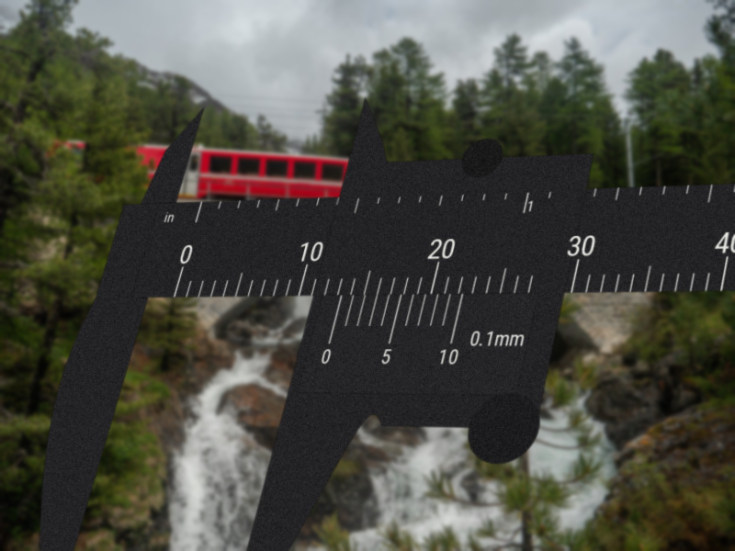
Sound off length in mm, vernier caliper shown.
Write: 13.3 mm
